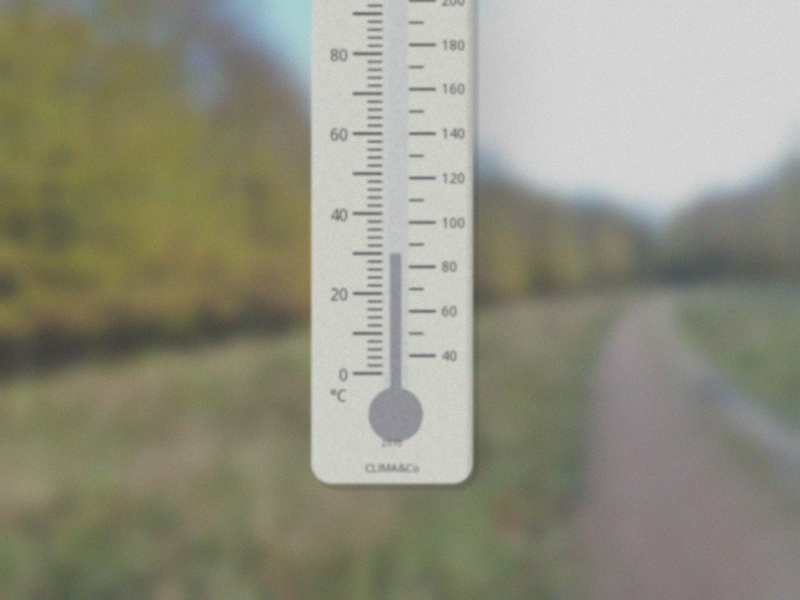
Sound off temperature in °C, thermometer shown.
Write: 30 °C
